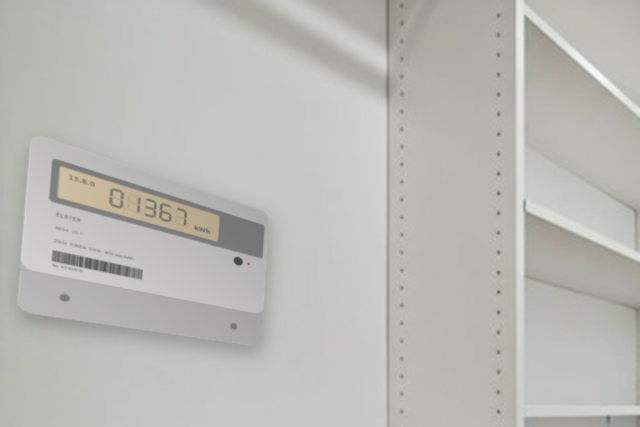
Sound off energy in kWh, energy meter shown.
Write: 1367 kWh
